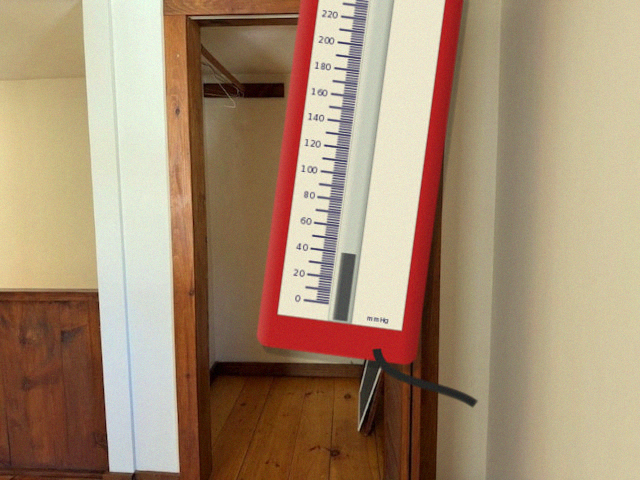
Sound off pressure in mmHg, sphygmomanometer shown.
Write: 40 mmHg
